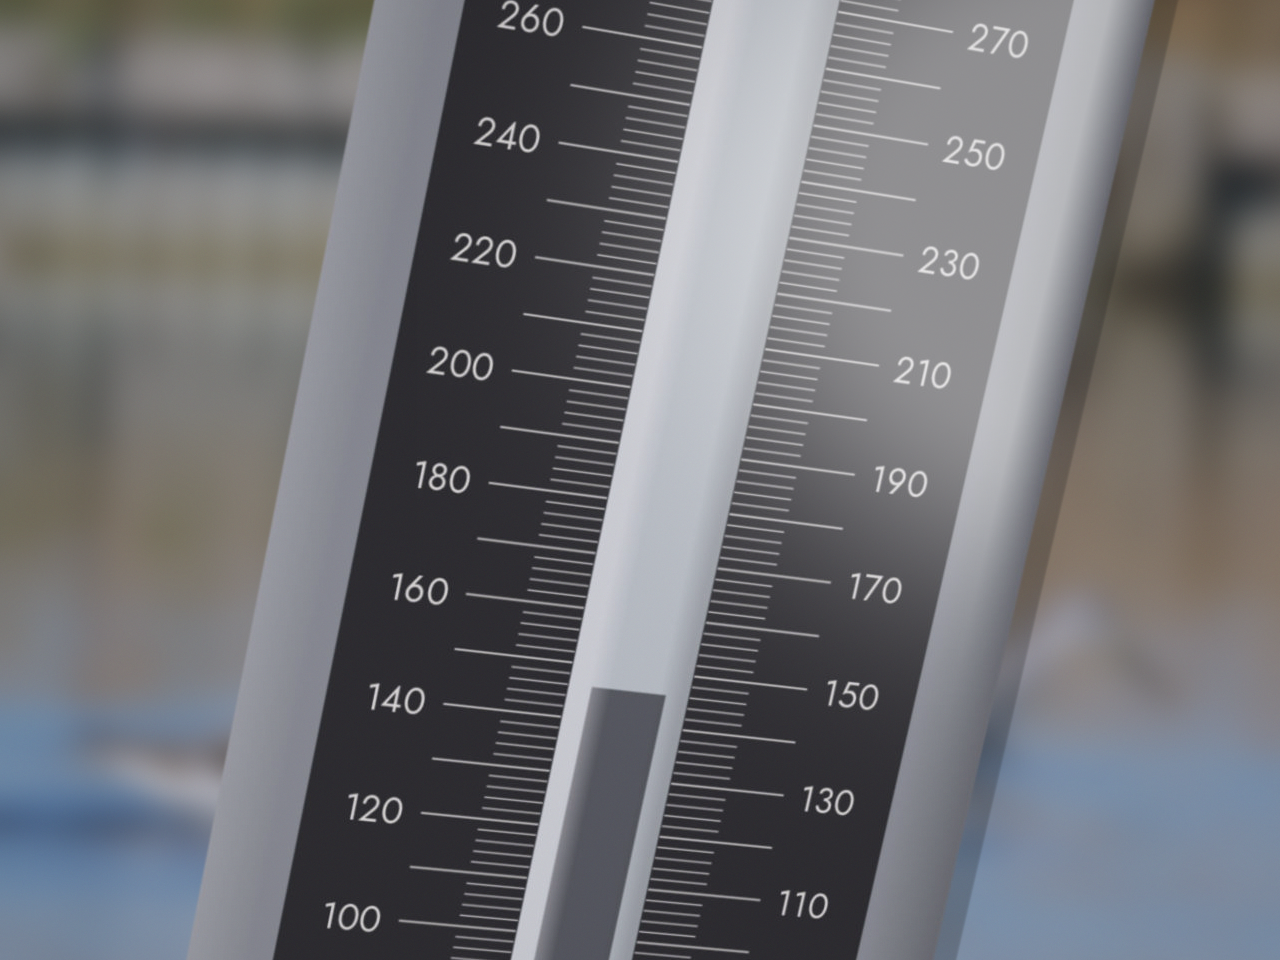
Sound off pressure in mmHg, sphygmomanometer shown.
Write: 146 mmHg
